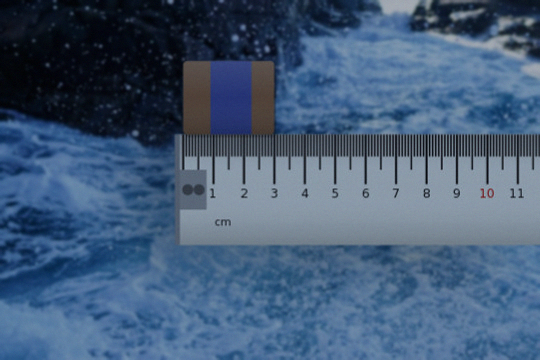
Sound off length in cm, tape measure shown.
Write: 3 cm
